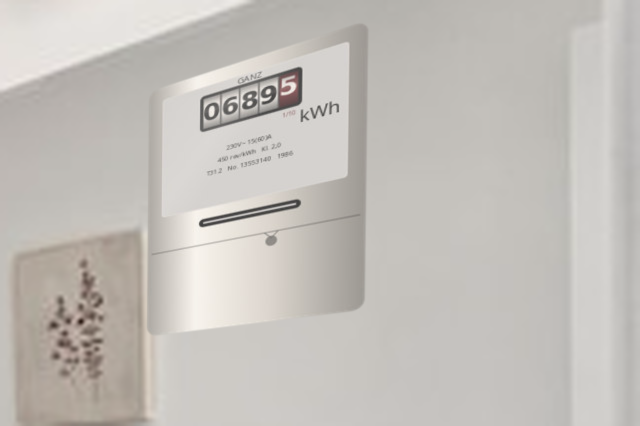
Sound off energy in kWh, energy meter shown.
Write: 689.5 kWh
